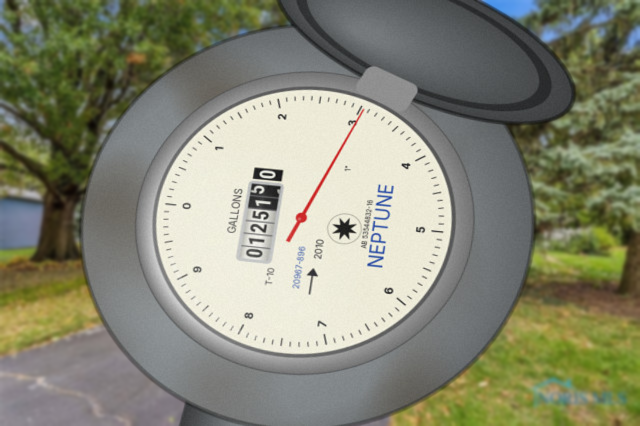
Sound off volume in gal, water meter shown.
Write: 125153.0 gal
